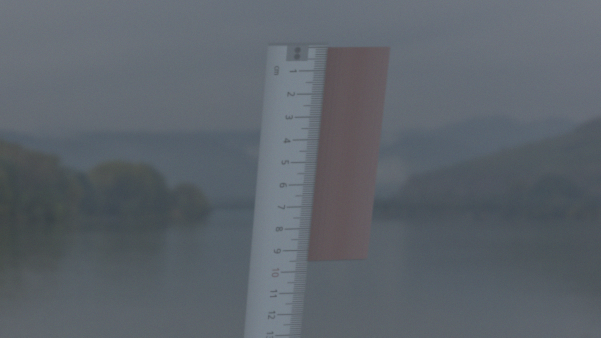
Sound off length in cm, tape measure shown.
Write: 9.5 cm
